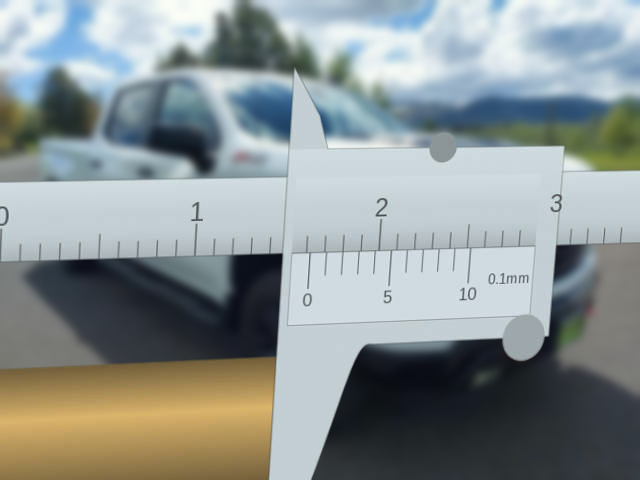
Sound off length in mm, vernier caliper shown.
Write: 16.2 mm
